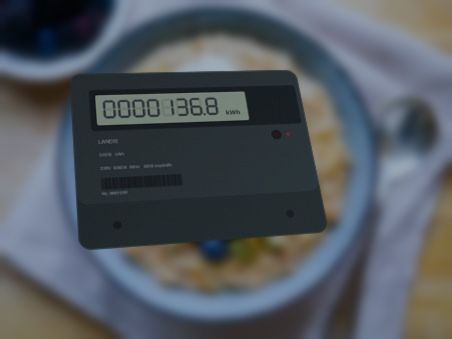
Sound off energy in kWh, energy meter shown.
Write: 136.8 kWh
